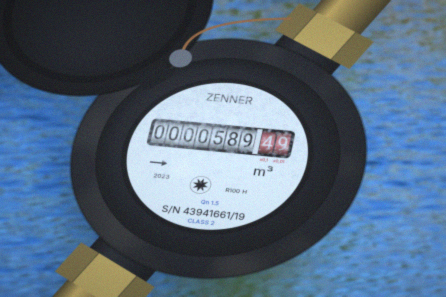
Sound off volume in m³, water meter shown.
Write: 589.49 m³
